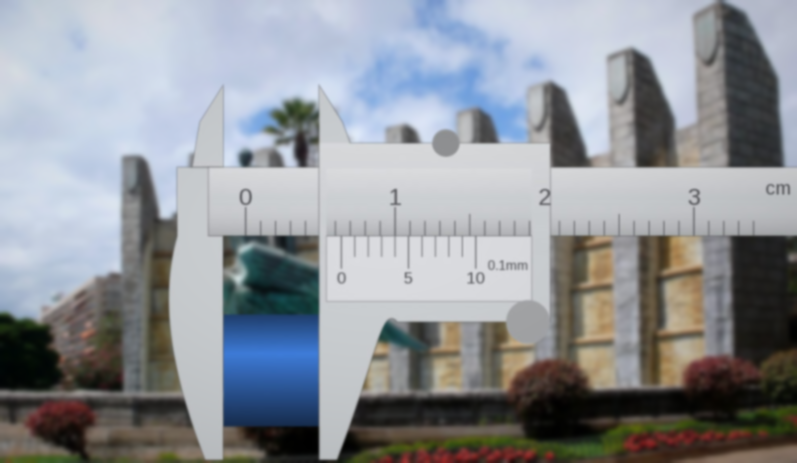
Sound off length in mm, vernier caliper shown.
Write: 6.4 mm
